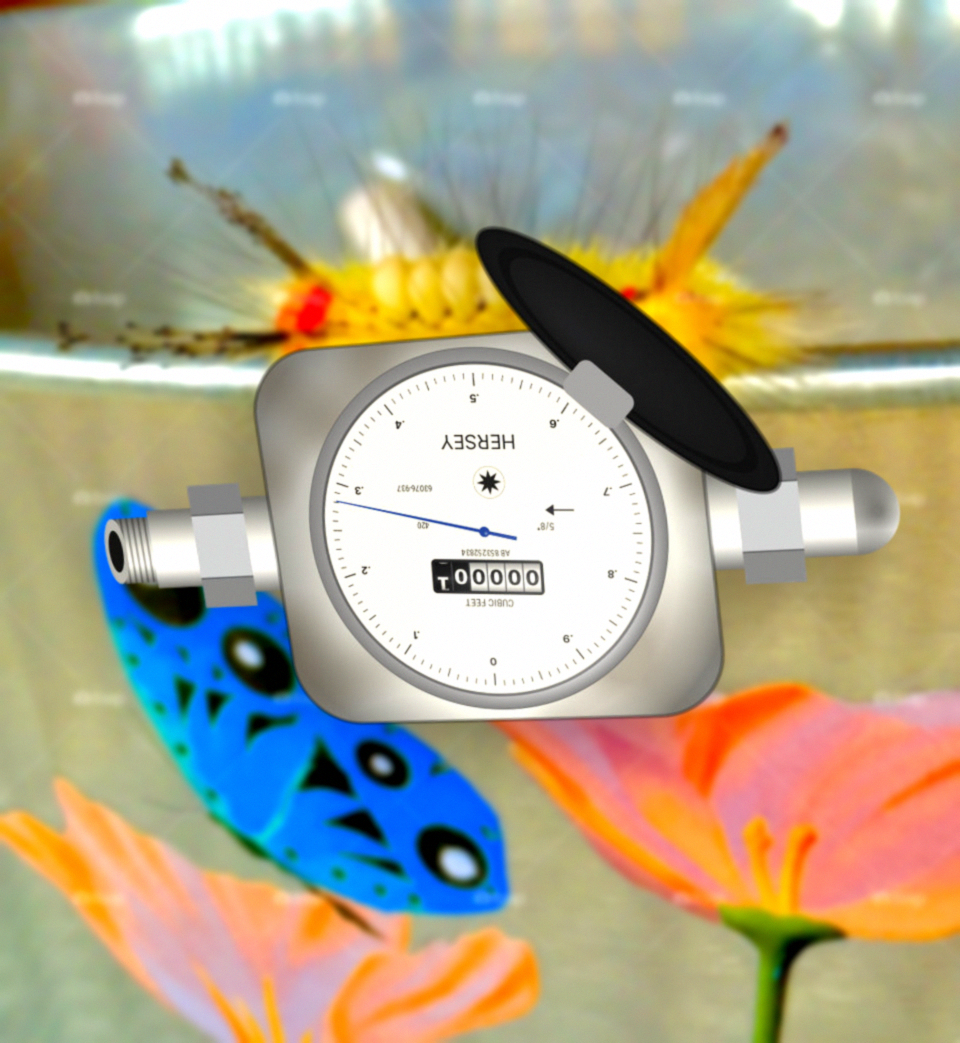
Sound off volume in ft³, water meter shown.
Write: 1.28 ft³
